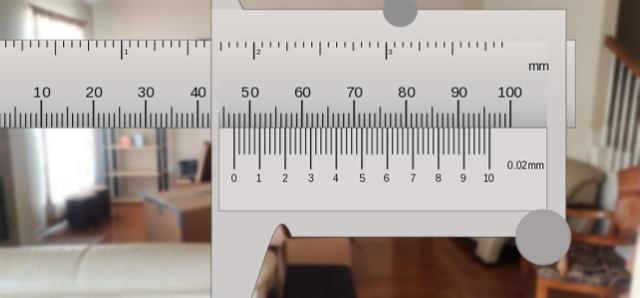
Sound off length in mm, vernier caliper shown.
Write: 47.0 mm
